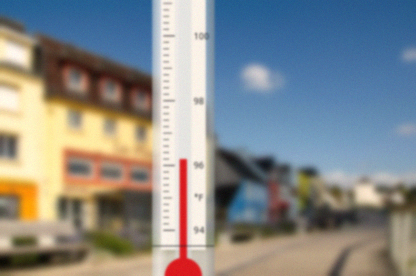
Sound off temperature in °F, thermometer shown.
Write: 96.2 °F
